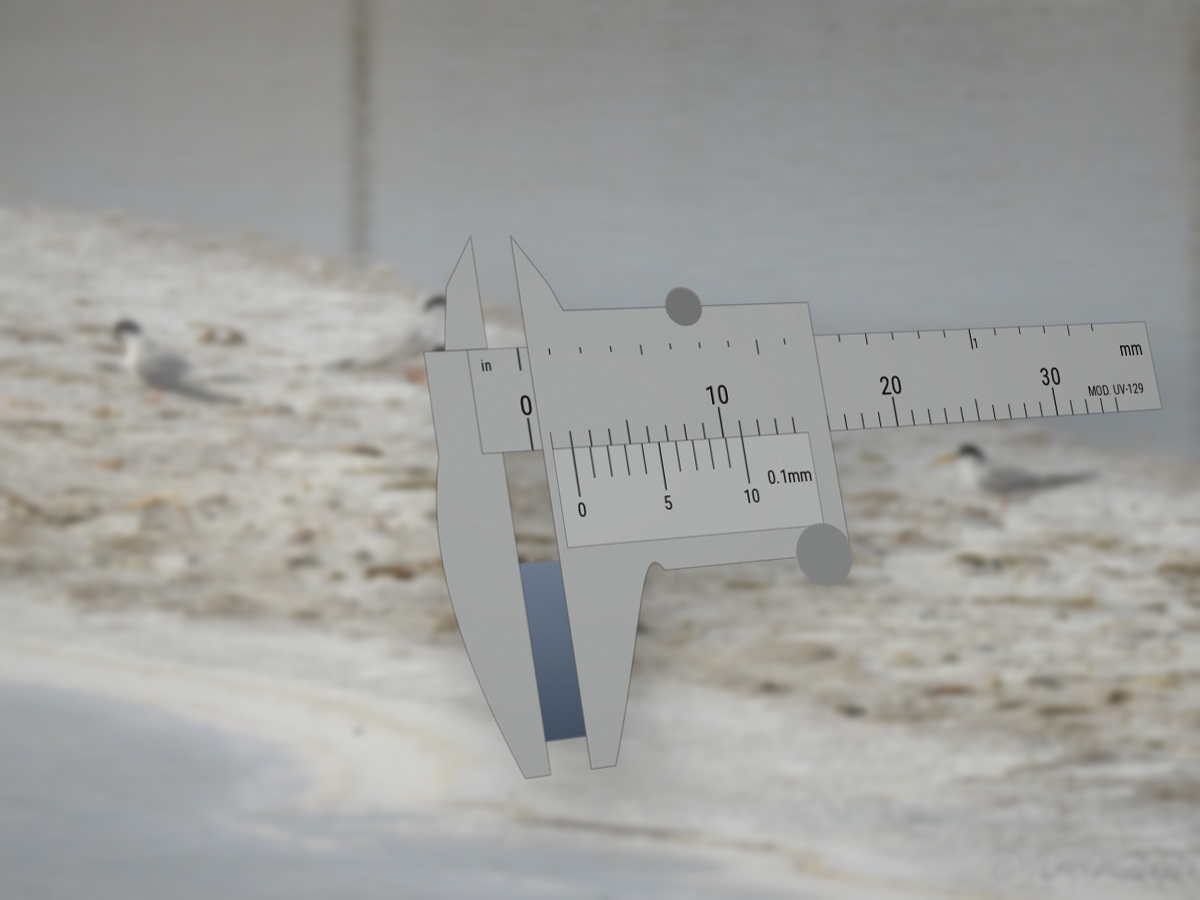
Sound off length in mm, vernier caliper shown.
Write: 2.0 mm
